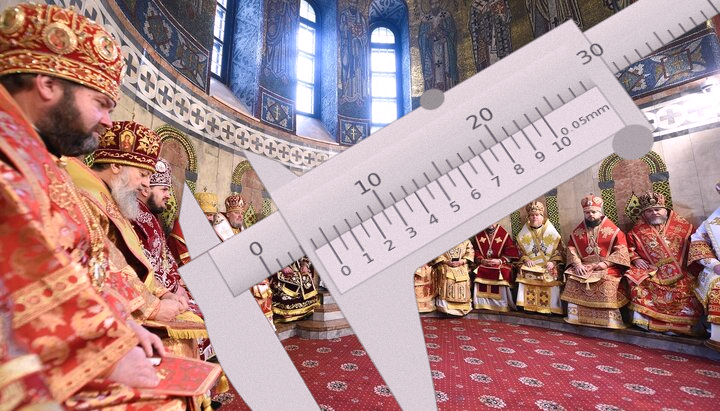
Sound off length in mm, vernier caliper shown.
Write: 5.0 mm
